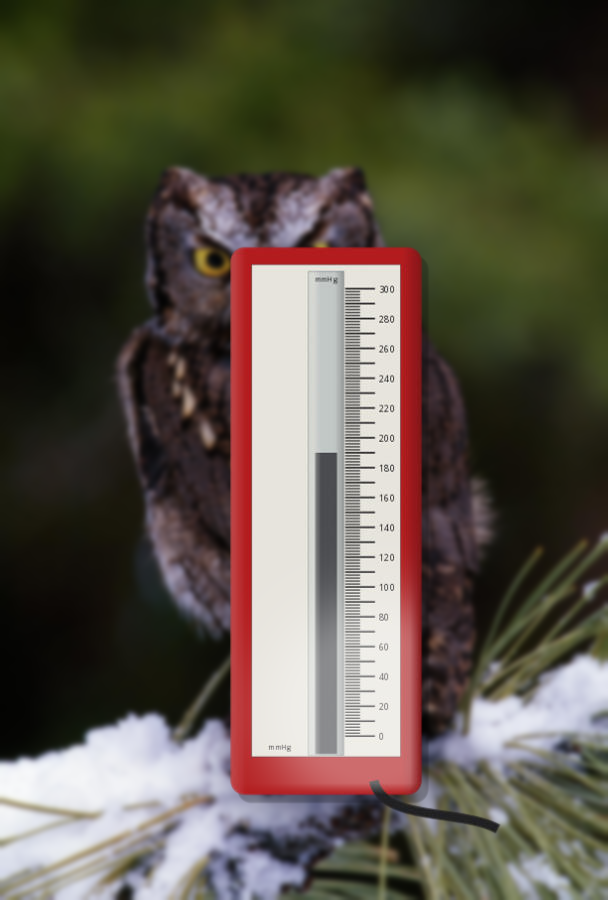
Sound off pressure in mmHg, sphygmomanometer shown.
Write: 190 mmHg
